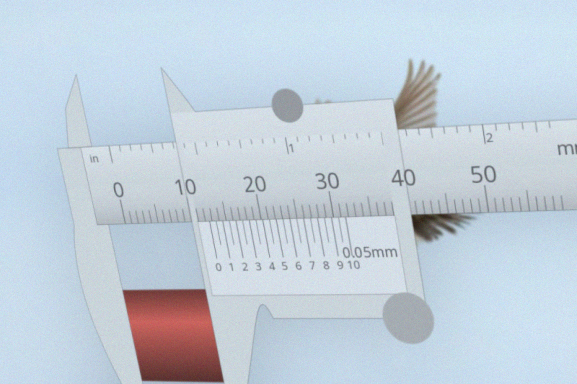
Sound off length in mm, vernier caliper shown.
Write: 12.6 mm
